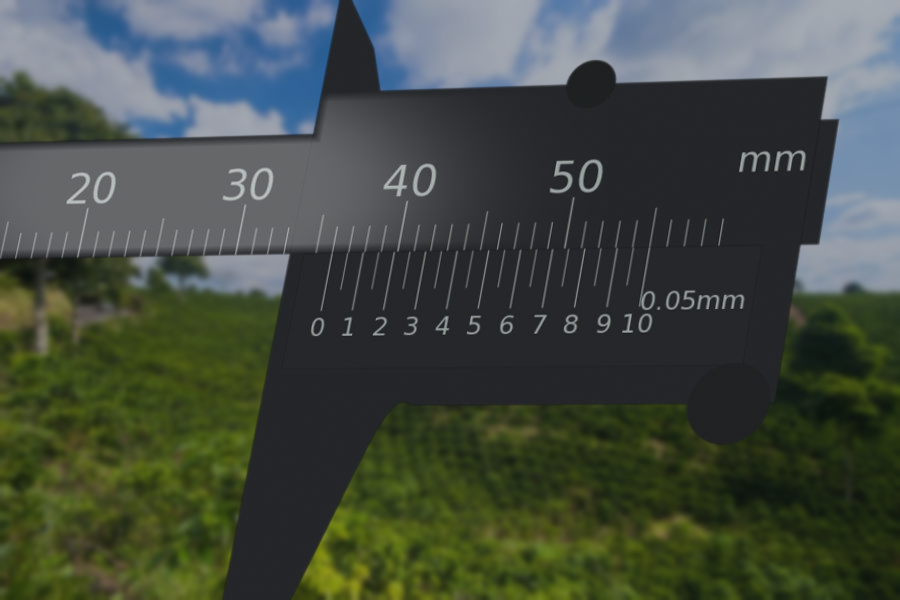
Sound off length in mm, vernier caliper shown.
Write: 36.0 mm
